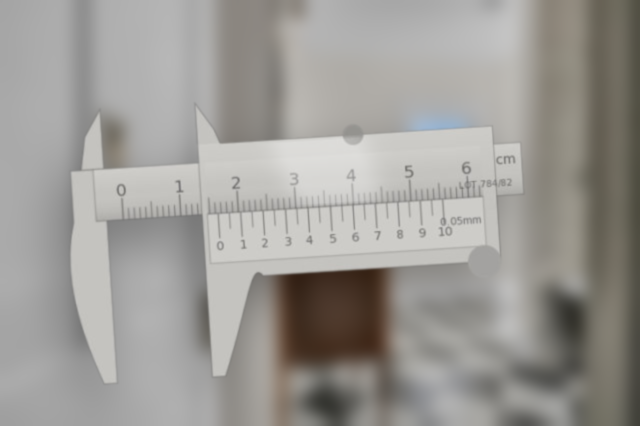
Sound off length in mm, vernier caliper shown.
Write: 16.5 mm
